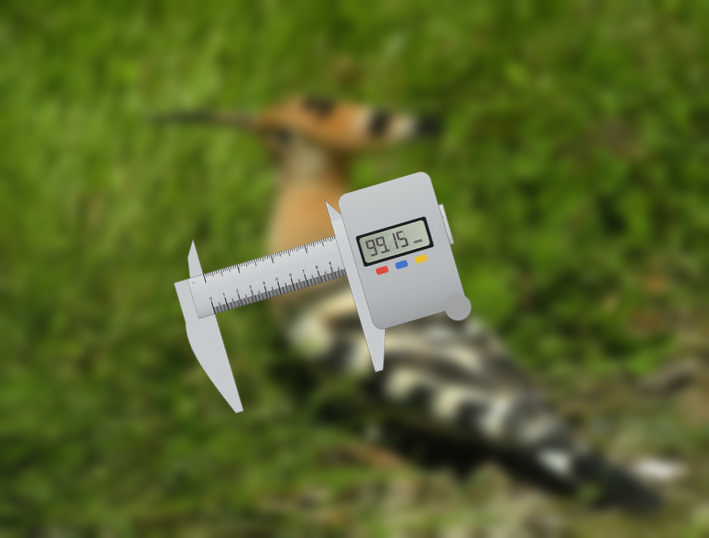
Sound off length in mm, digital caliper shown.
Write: 99.15 mm
